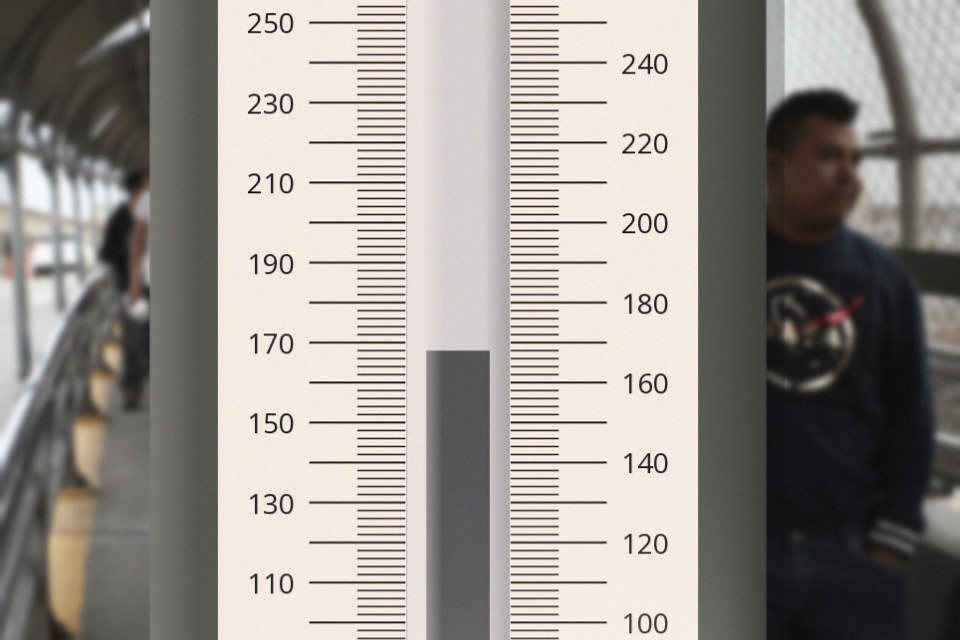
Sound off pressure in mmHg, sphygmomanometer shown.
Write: 168 mmHg
